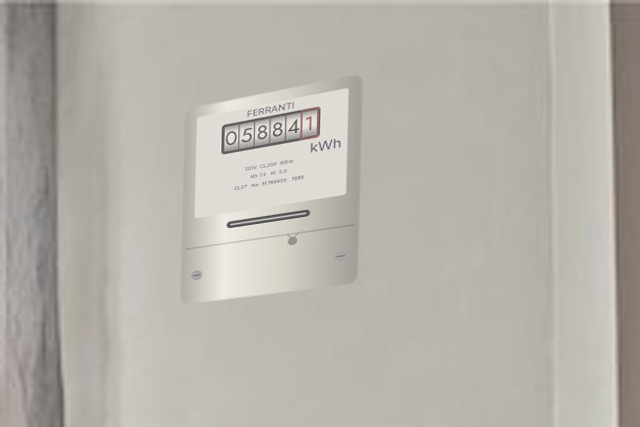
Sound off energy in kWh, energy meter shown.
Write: 5884.1 kWh
